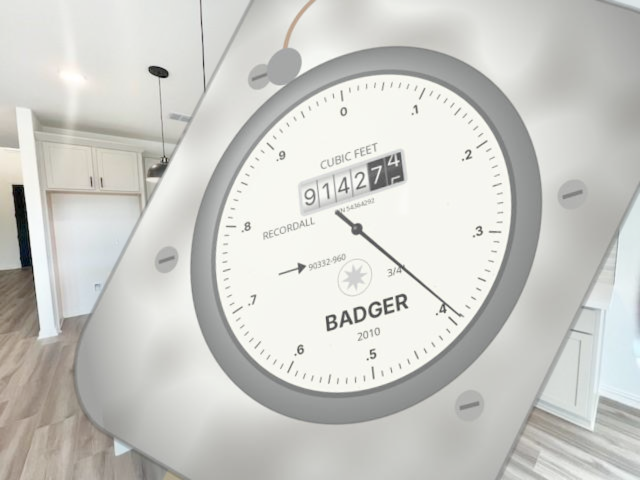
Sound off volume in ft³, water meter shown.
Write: 914274.39 ft³
